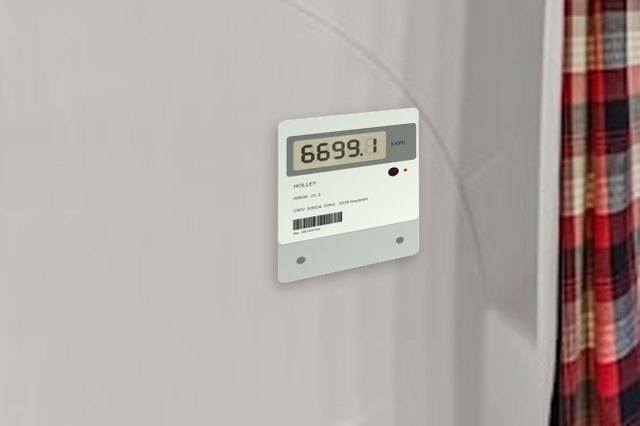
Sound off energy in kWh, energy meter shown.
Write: 6699.1 kWh
